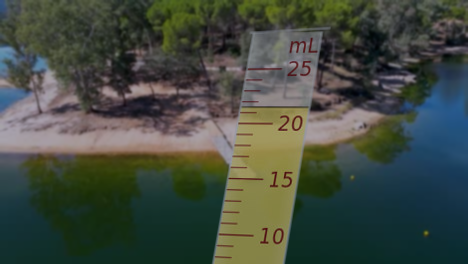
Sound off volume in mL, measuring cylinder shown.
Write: 21.5 mL
